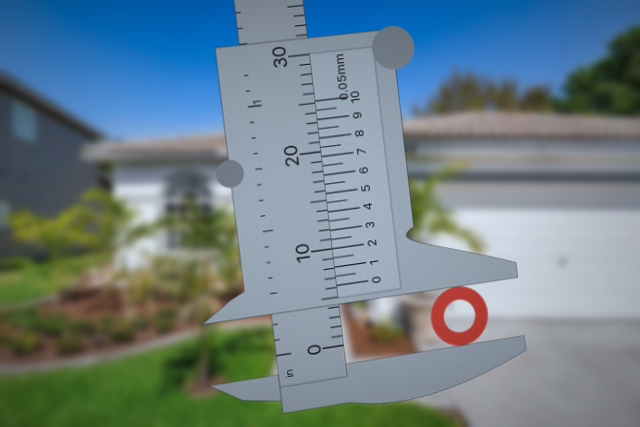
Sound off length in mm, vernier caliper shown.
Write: 6.2 mm
